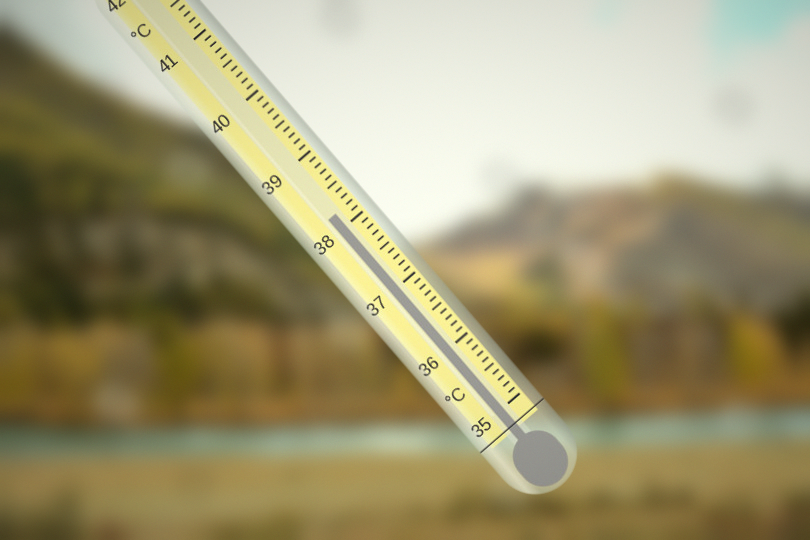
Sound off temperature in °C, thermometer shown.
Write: 38.2 °C
